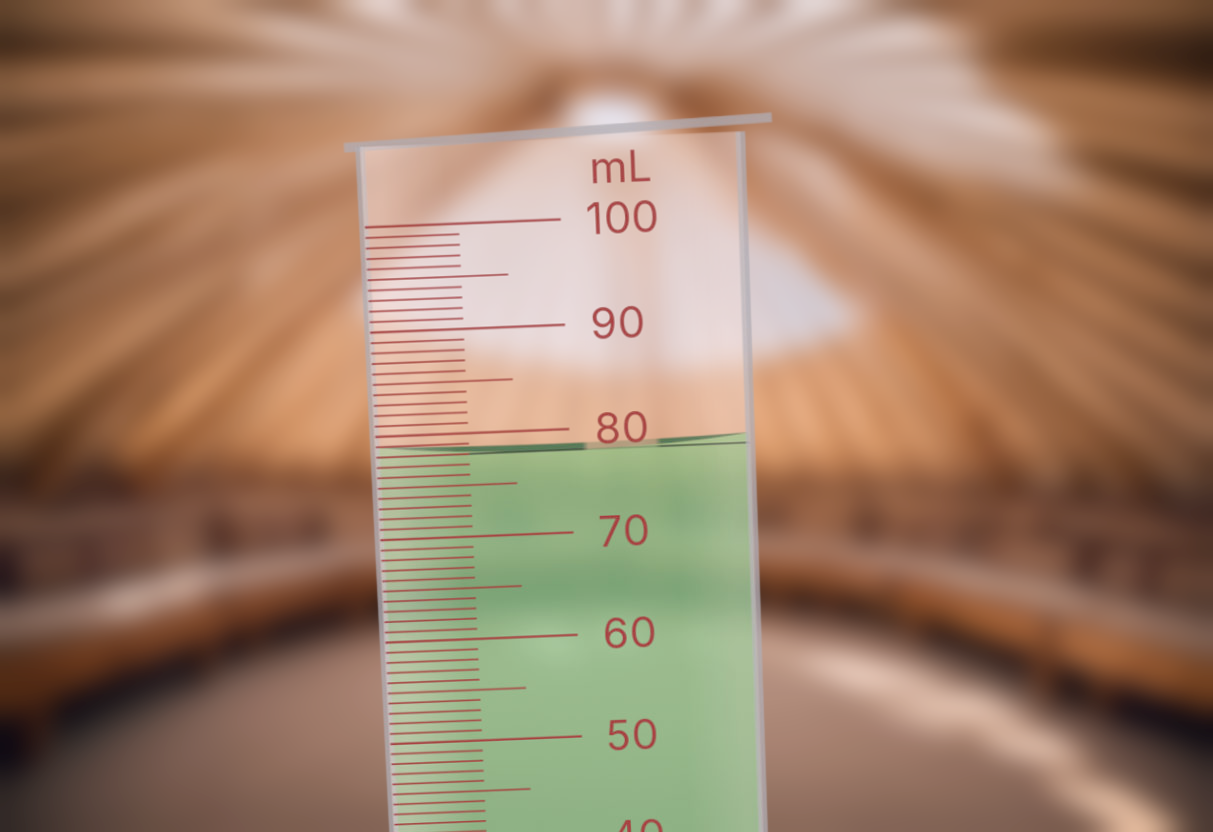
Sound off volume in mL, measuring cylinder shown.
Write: 78 mL
